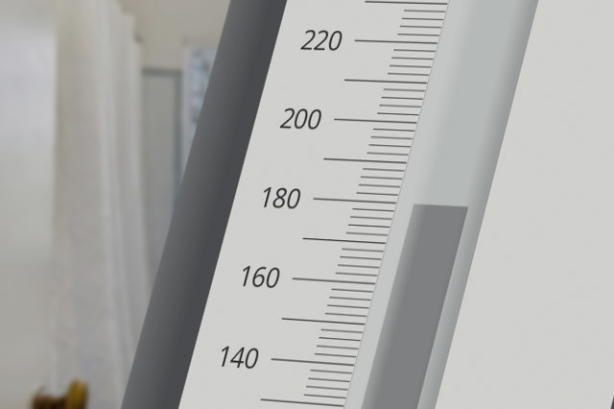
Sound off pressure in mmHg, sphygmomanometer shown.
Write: 180 mmHg
